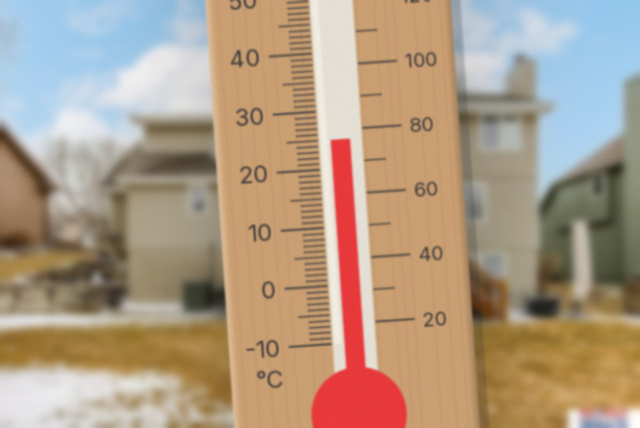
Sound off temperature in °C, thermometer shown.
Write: 25 °C
